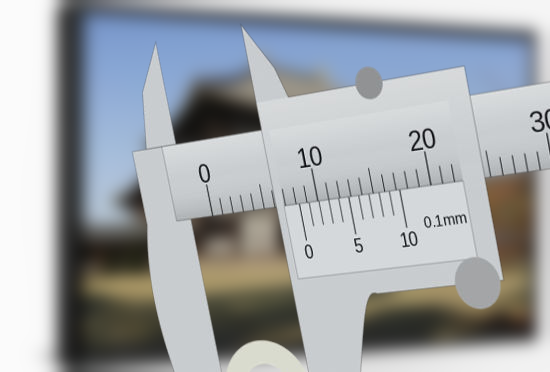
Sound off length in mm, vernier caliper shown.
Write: 8.3 mm
